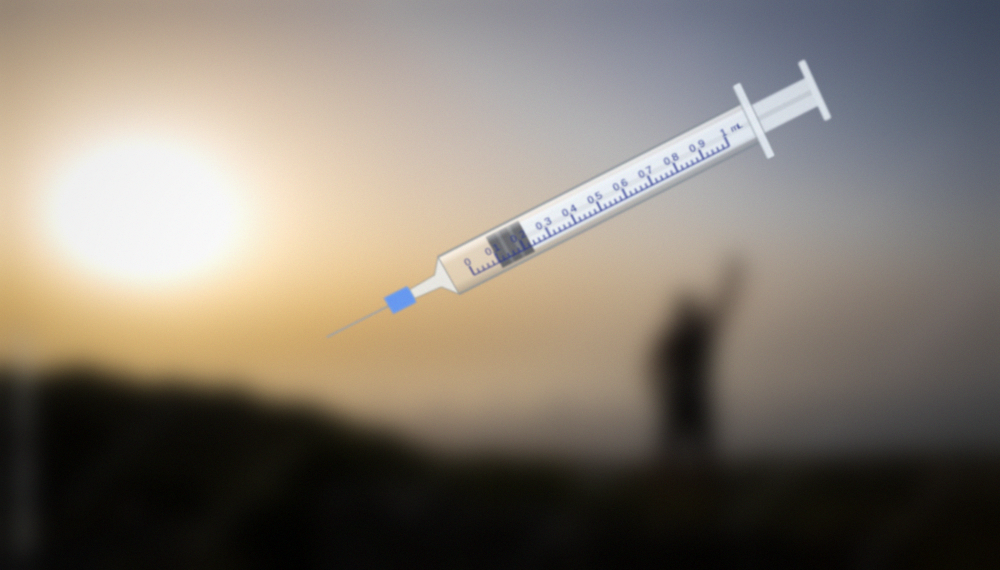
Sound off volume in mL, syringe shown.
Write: 0.1 mL
